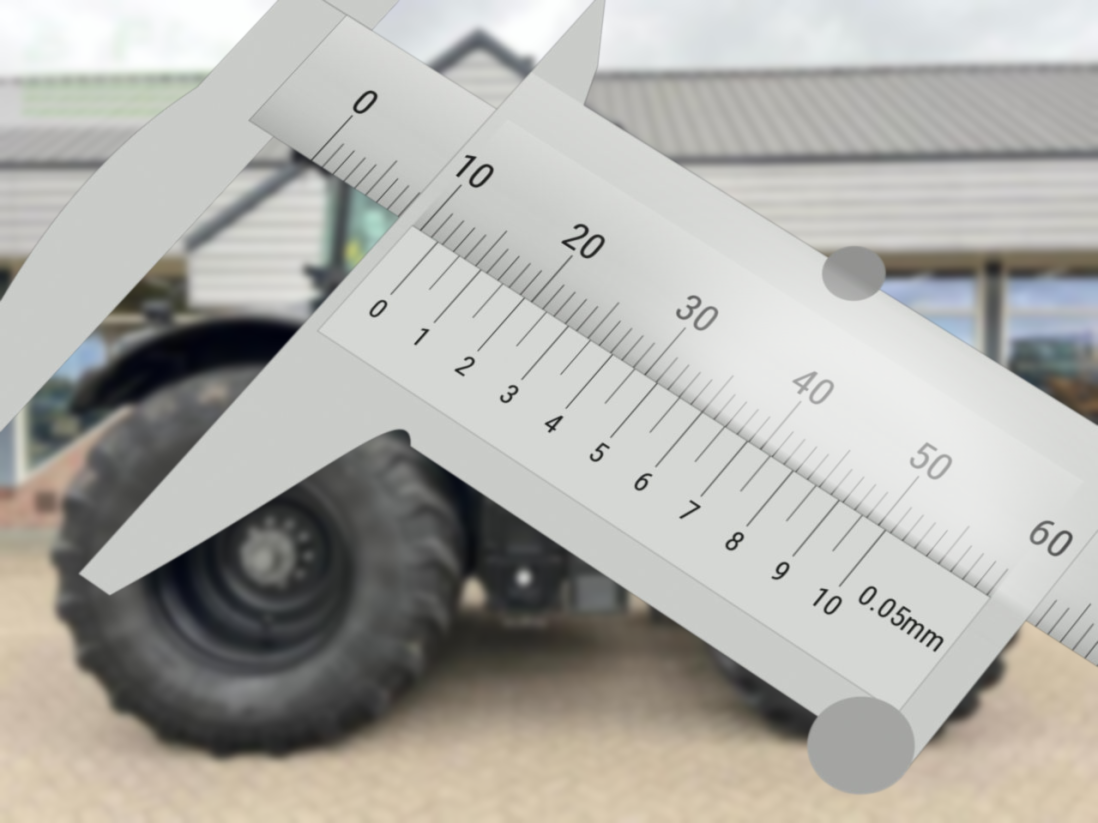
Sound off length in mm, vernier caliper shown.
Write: 11.6 mm
